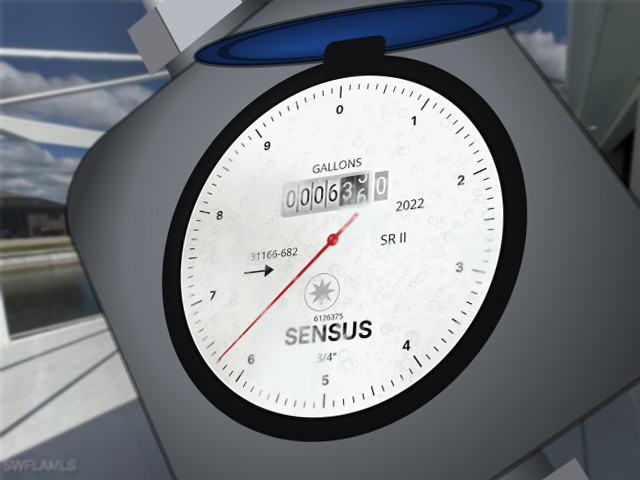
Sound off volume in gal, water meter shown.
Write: 6356.3 gal
